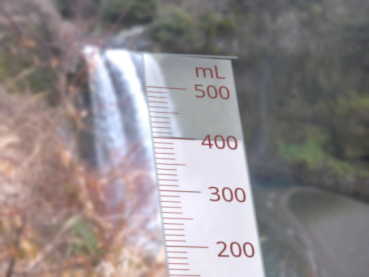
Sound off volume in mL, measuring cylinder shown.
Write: 400 mL
